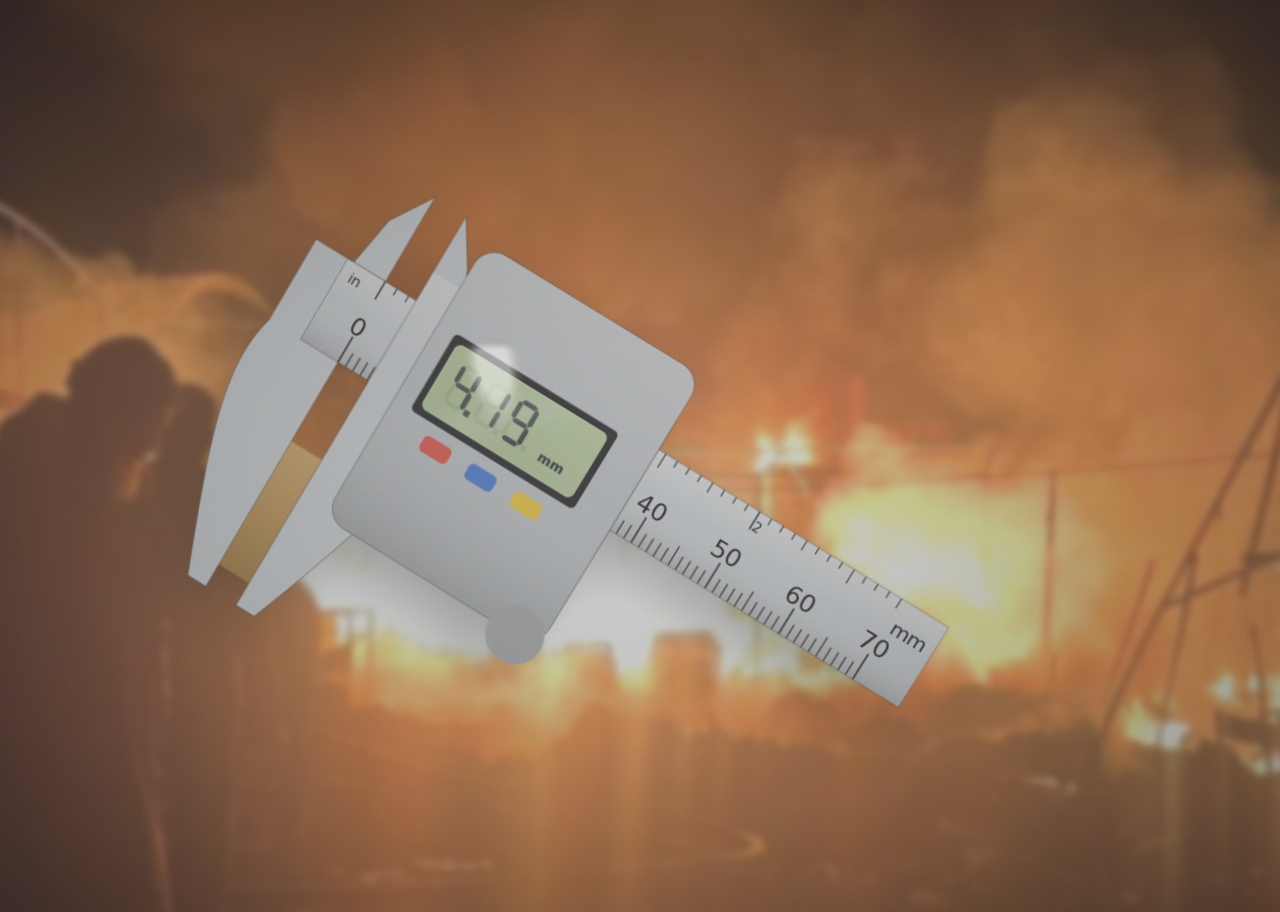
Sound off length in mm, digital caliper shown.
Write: 4.19 mm
